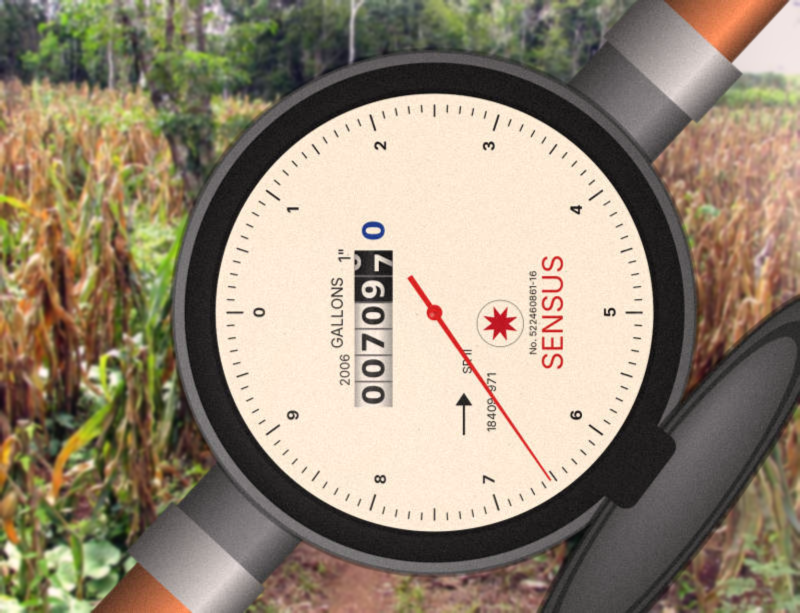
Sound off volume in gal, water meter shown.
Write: 70966.5 gal
